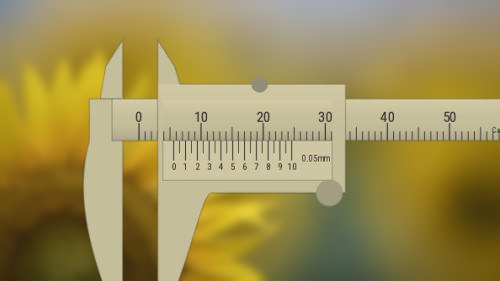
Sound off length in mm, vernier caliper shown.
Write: 5.6 mm
